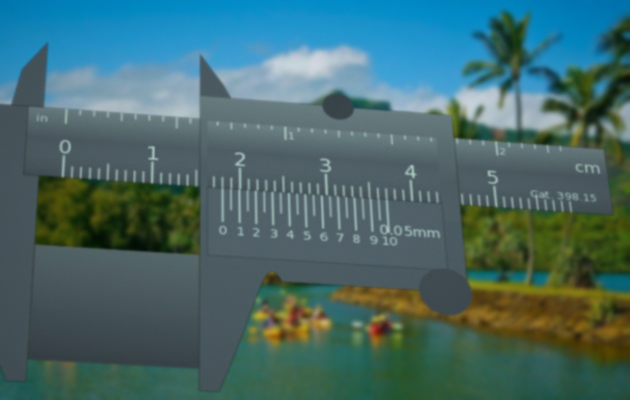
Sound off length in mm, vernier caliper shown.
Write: 18.0 mm
